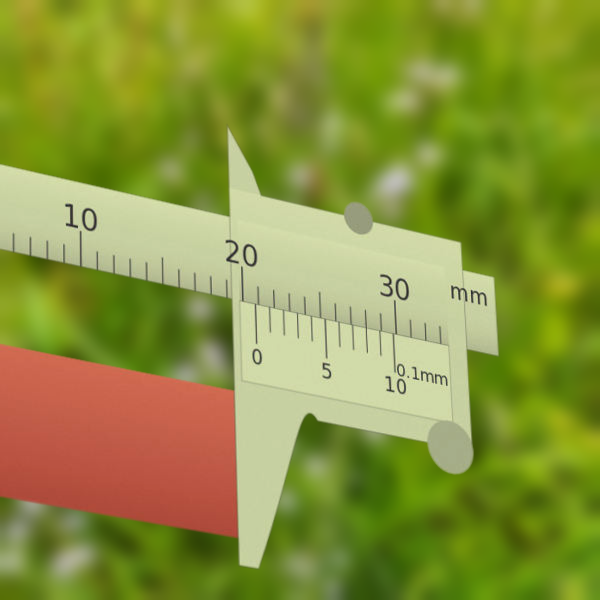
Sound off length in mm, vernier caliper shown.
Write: 20.8 mm
